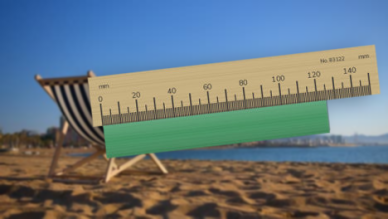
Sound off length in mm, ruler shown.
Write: 125 mm
